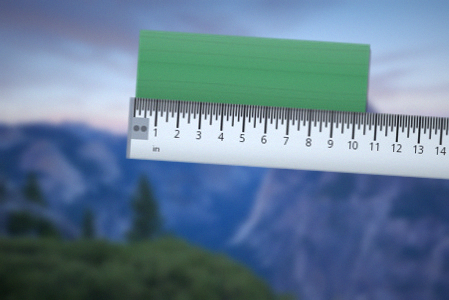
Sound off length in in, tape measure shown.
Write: 10.5 in
